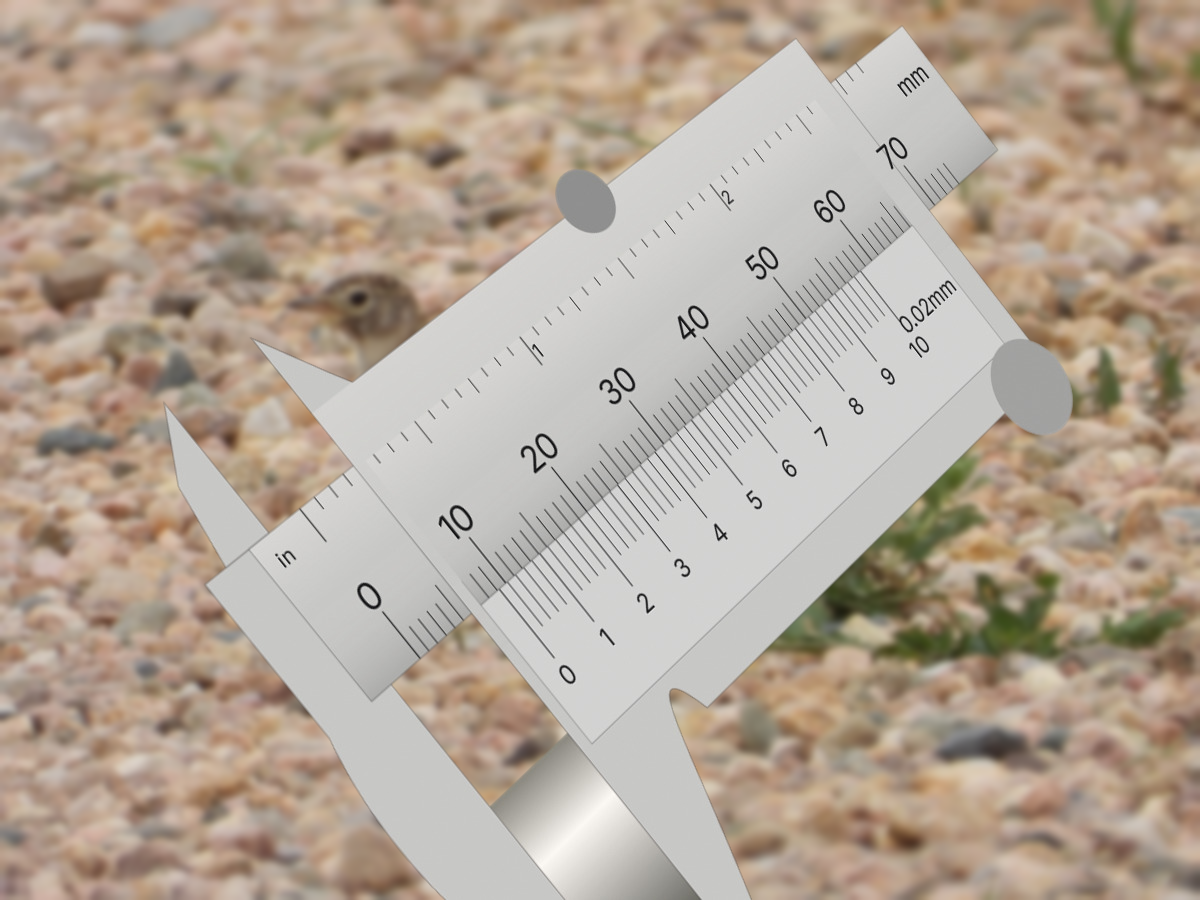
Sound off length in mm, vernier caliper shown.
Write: 9.2 mm
